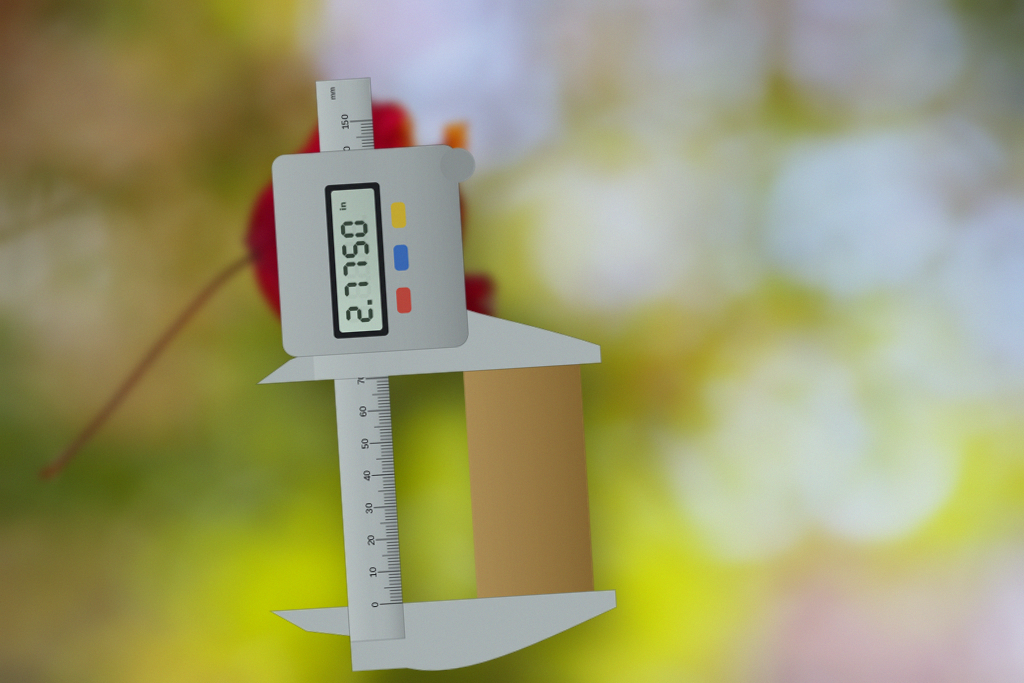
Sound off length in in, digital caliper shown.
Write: 2.7750 in
